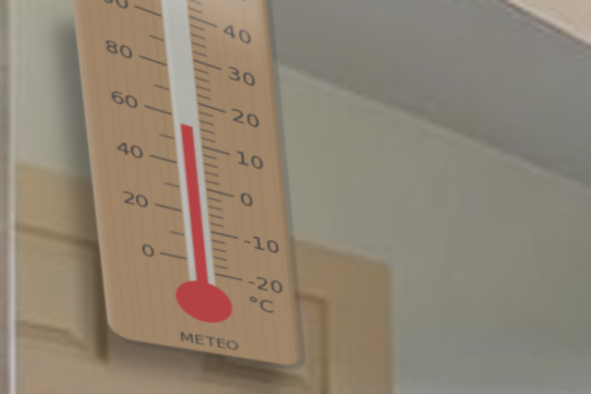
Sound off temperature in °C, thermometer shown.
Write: 14 °C
